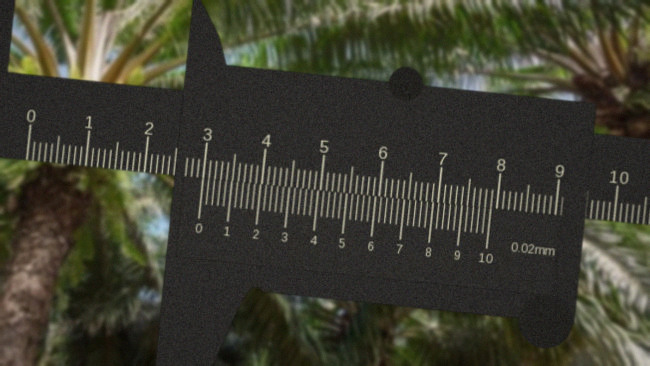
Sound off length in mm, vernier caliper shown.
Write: 30.0 mm
